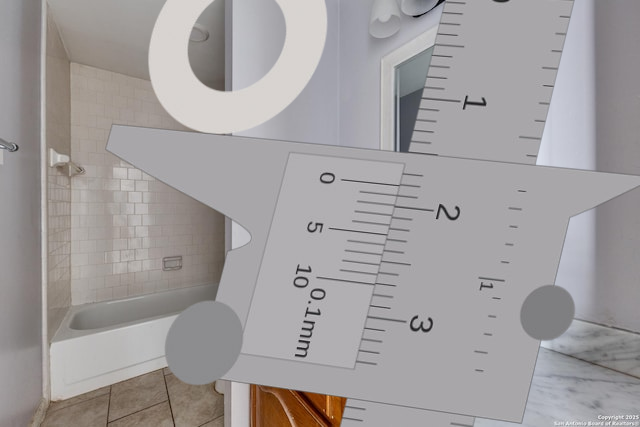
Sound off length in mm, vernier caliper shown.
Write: 18.1 mm
